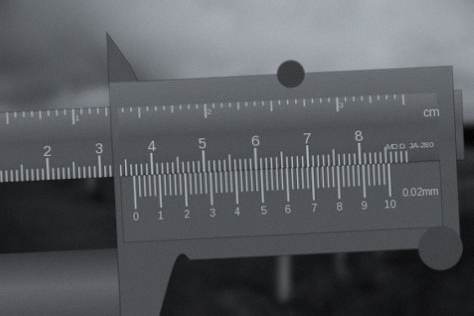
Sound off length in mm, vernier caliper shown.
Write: 36.5 mm
